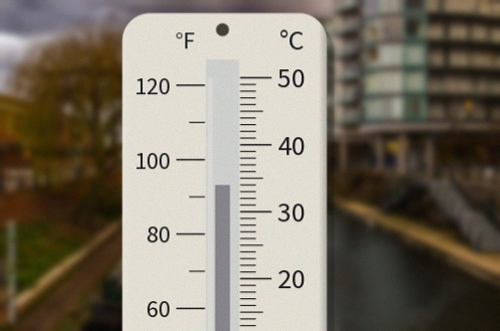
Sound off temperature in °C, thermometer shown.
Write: 34 °C
